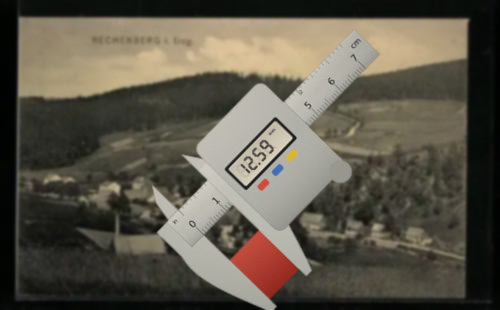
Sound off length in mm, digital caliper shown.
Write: 12.59 mm
